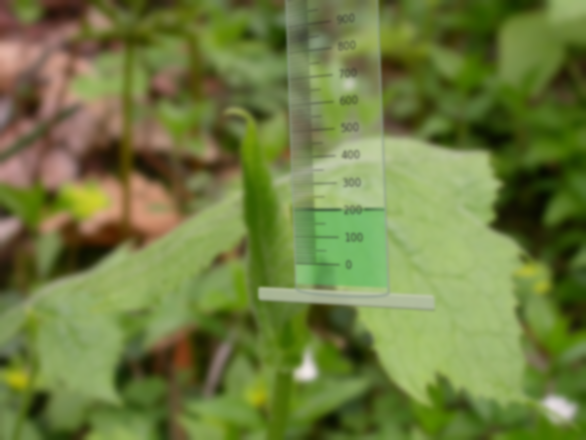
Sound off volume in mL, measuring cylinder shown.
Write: 200 mL
